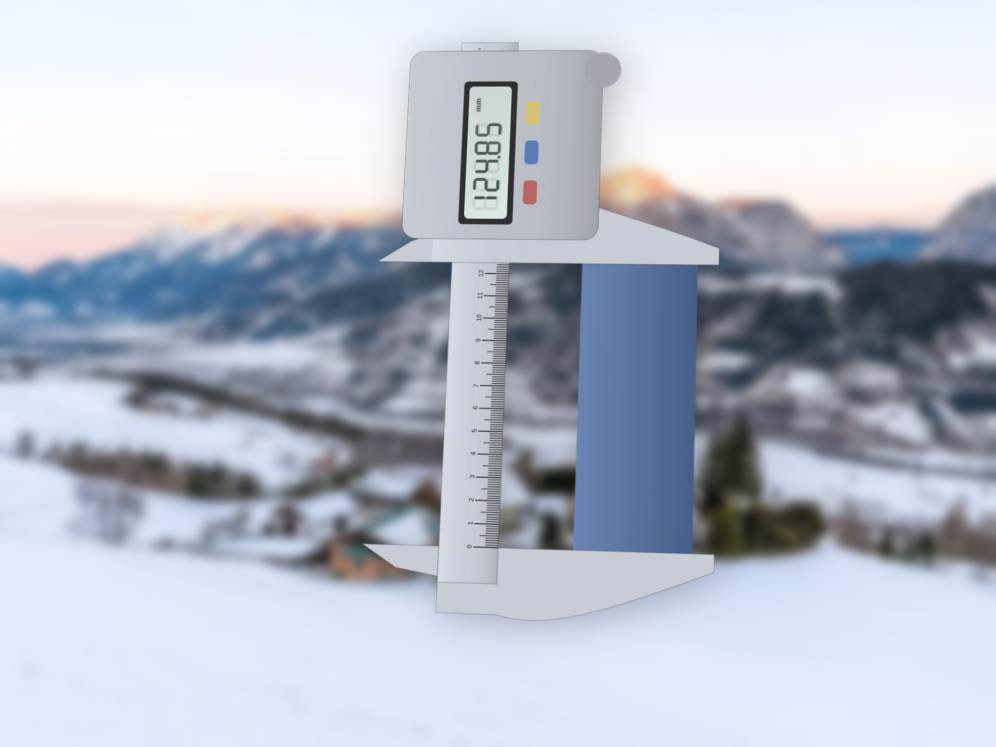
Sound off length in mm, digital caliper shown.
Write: 124.85 mm
